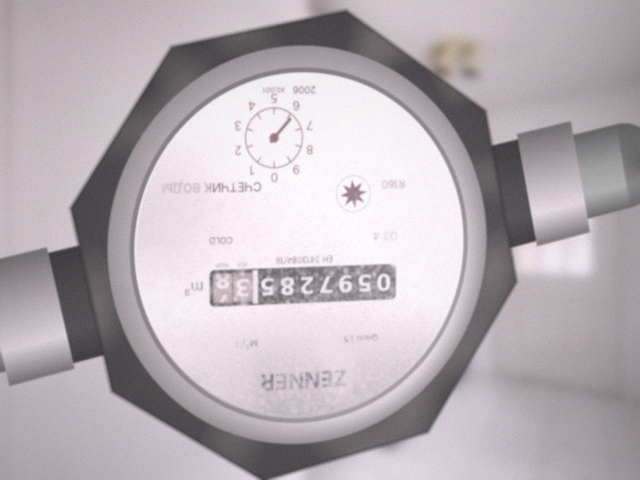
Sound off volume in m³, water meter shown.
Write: 597285.376 m³
